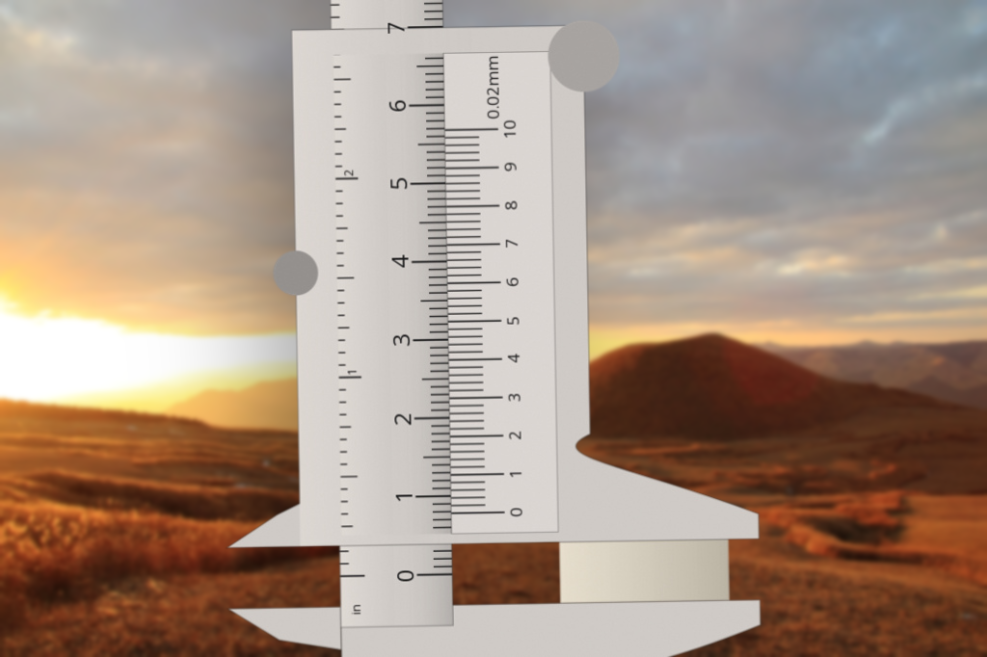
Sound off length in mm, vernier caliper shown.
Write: 7.8 mm
